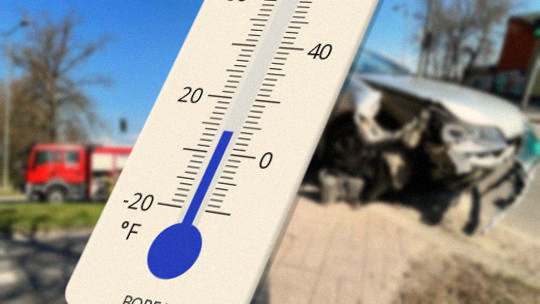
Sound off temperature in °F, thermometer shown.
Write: 8 °F
